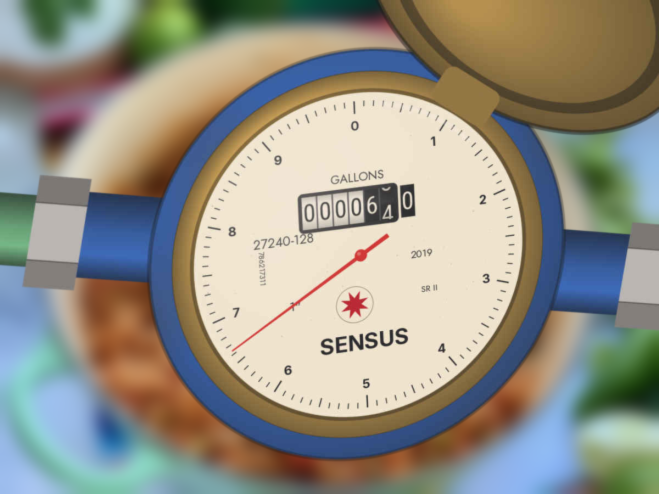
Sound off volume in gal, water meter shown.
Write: 636.6 gal
